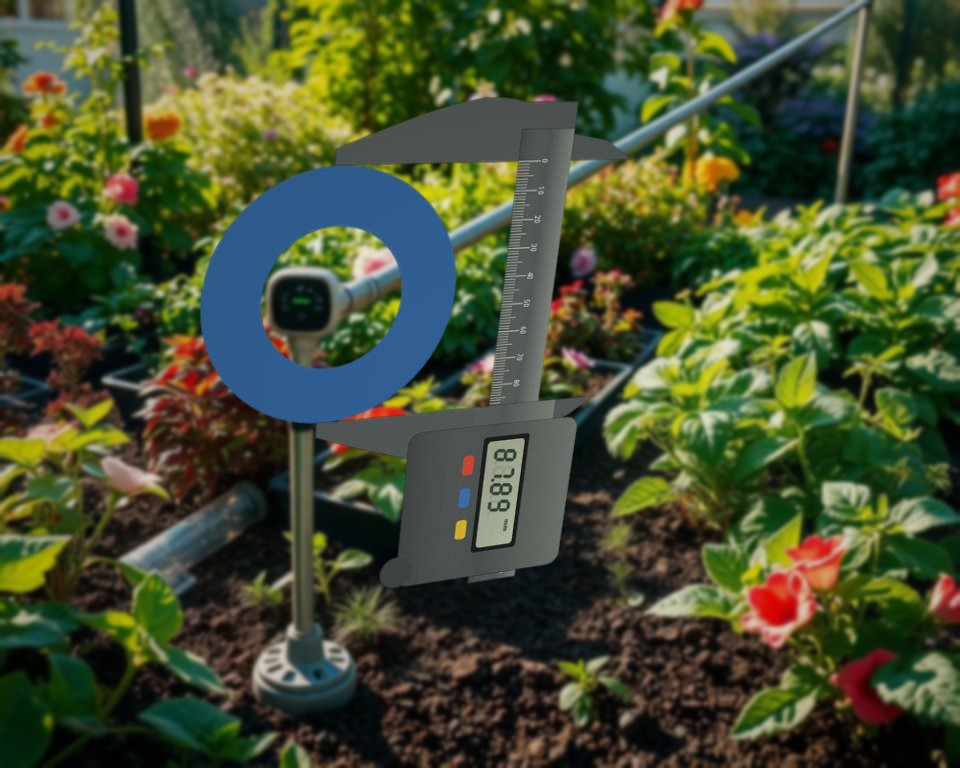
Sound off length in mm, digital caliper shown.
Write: 87.89 mm
